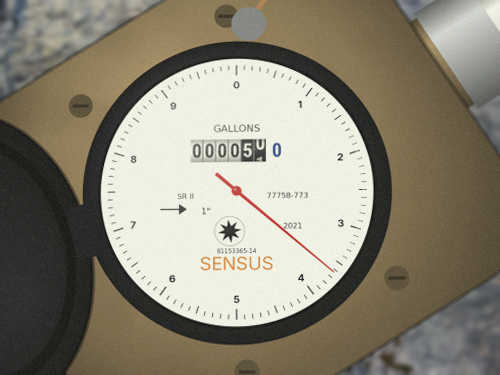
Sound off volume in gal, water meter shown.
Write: 503.6 gal
